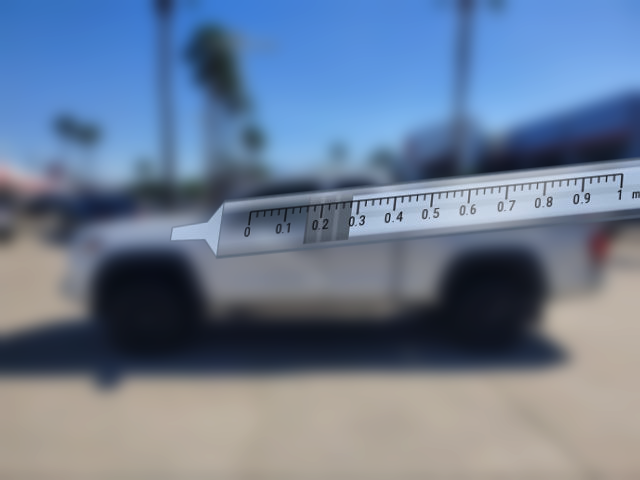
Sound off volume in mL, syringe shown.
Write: 0.16 mL
